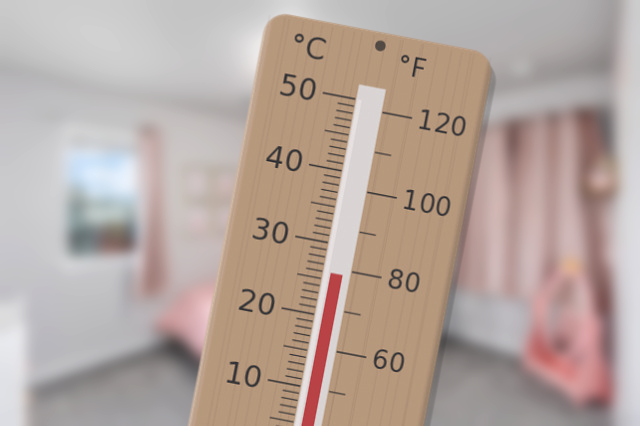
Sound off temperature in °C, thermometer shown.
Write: 26 °C
